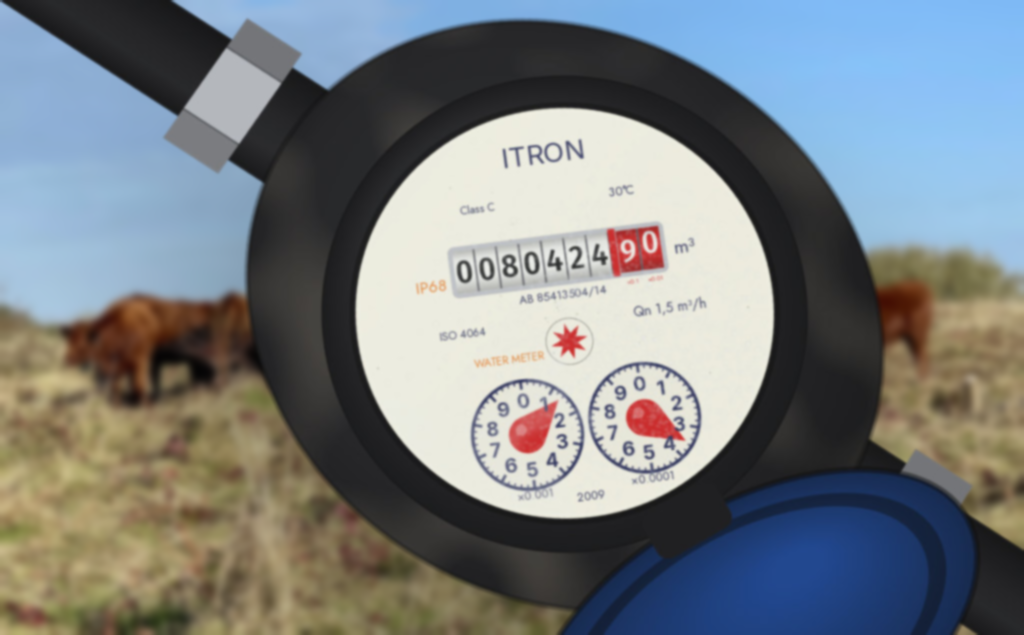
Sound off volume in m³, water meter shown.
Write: 80424.9013 m³
